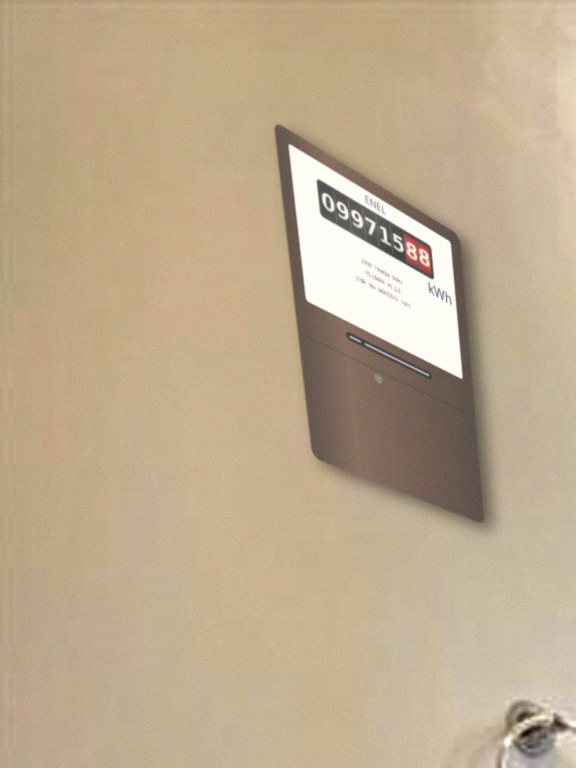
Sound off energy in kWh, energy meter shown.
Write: 99715.88 kWh
